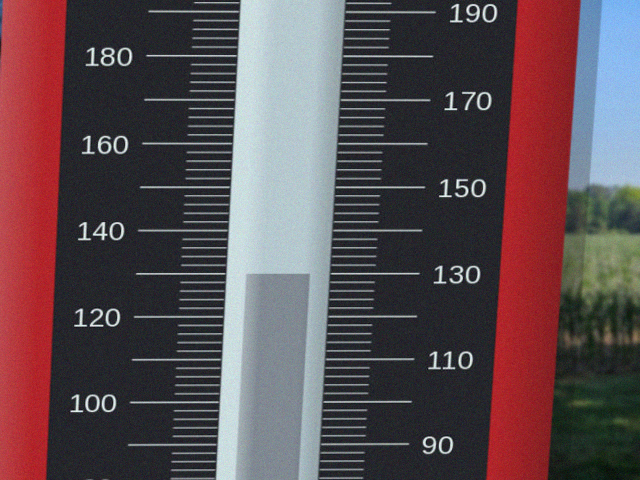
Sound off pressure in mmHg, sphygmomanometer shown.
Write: 130 mmHg
